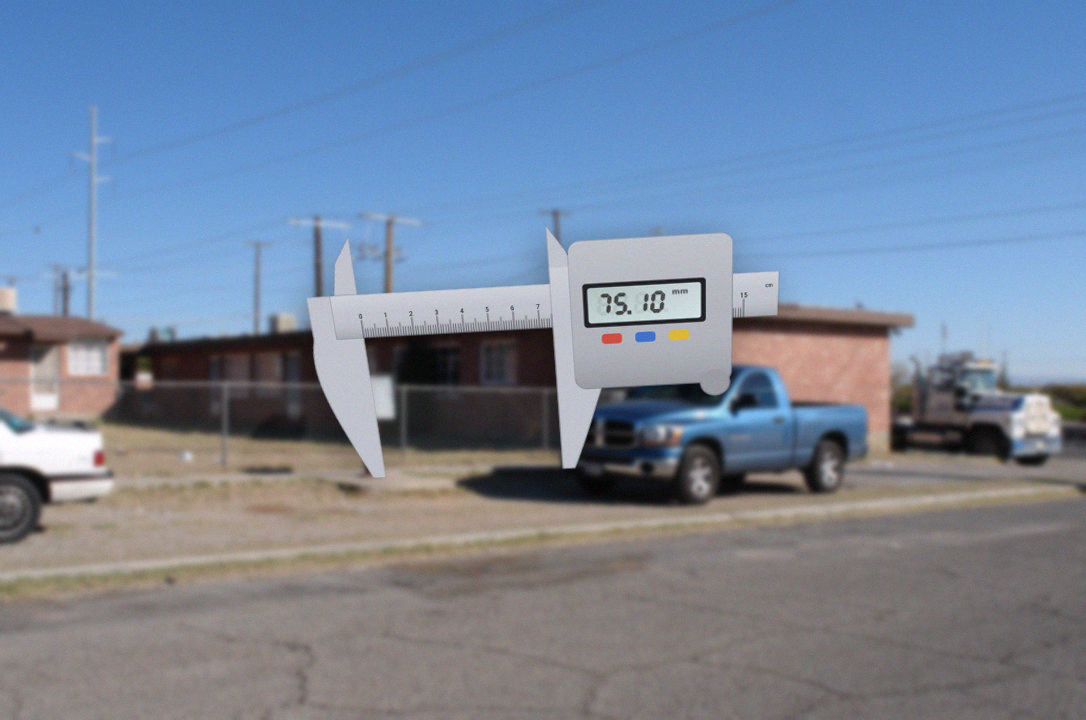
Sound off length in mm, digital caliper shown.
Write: 75.10 mm
